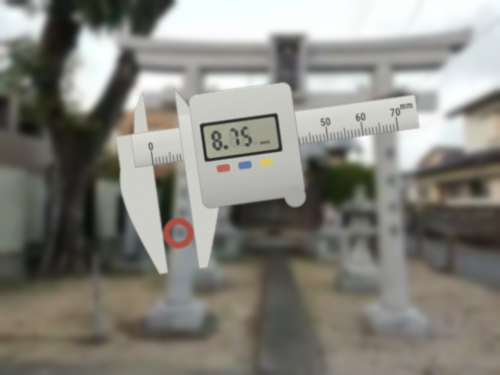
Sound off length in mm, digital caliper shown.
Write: 8.75 mm
